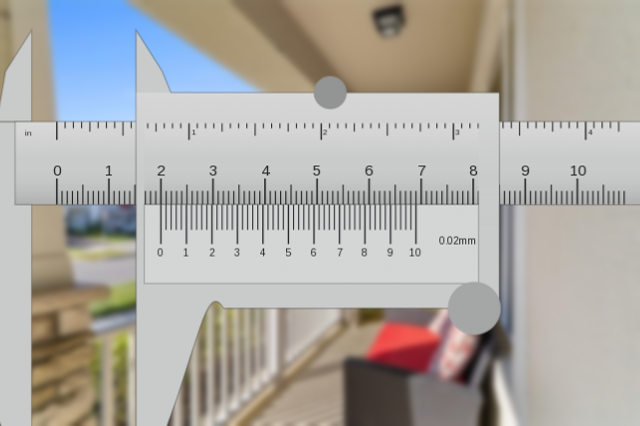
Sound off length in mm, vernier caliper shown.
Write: 20.0 mm
